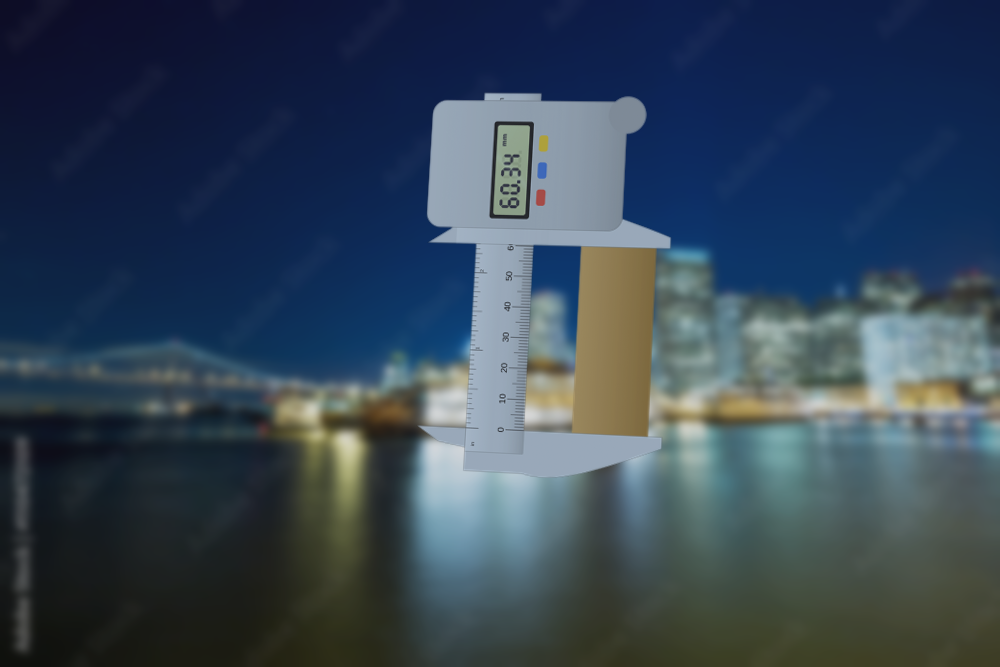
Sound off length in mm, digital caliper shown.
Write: 60.34 mm
